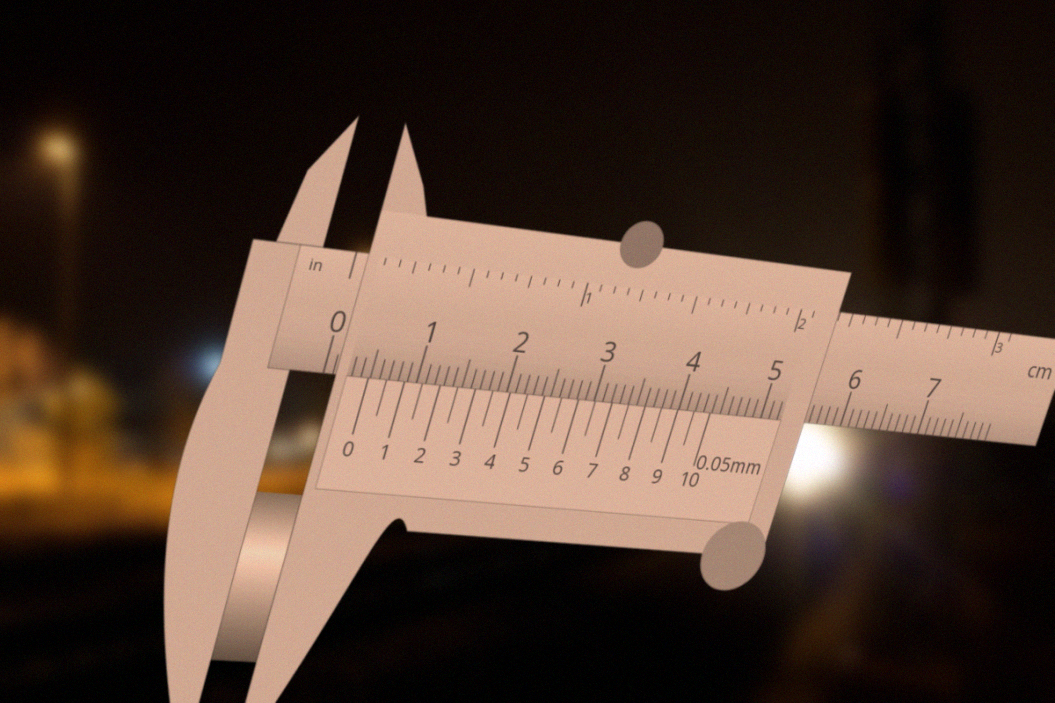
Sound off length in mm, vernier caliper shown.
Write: 4.8 mm
